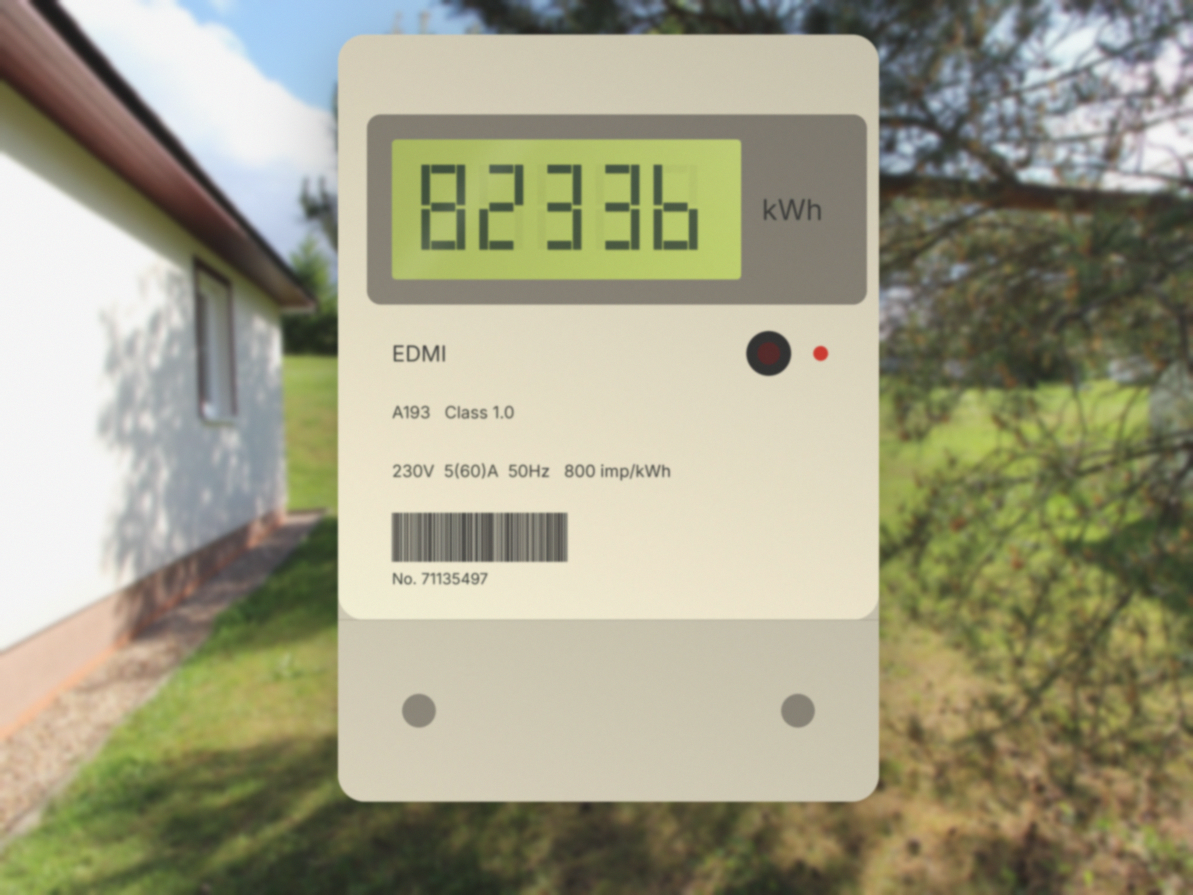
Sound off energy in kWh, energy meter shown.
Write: 82336 kWh
